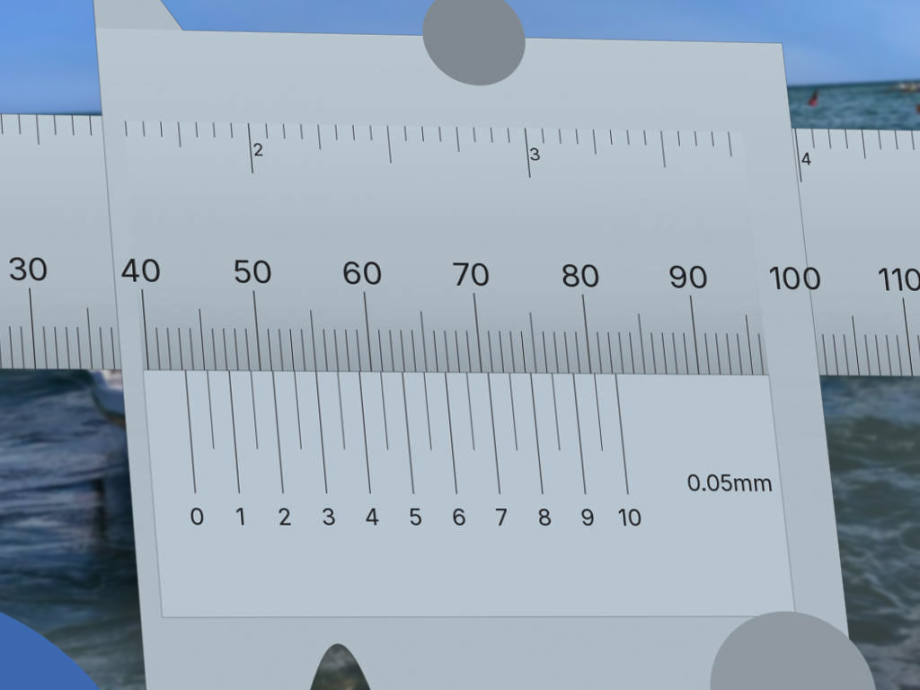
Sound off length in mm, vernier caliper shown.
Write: 43.3 mm
